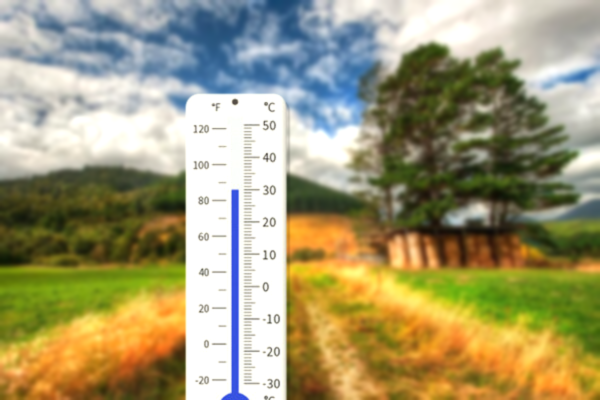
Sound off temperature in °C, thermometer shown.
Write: 30 °C
